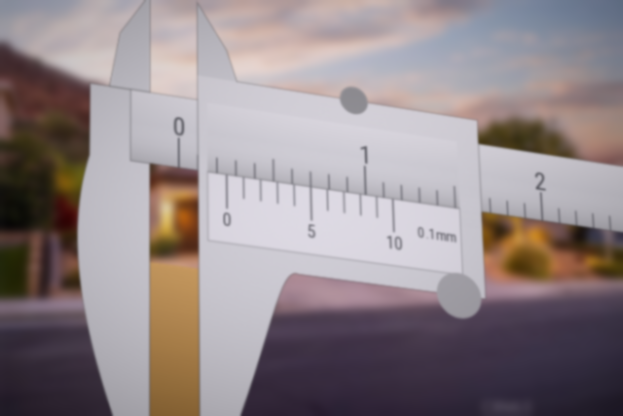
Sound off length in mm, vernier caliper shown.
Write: 2.5 mm
